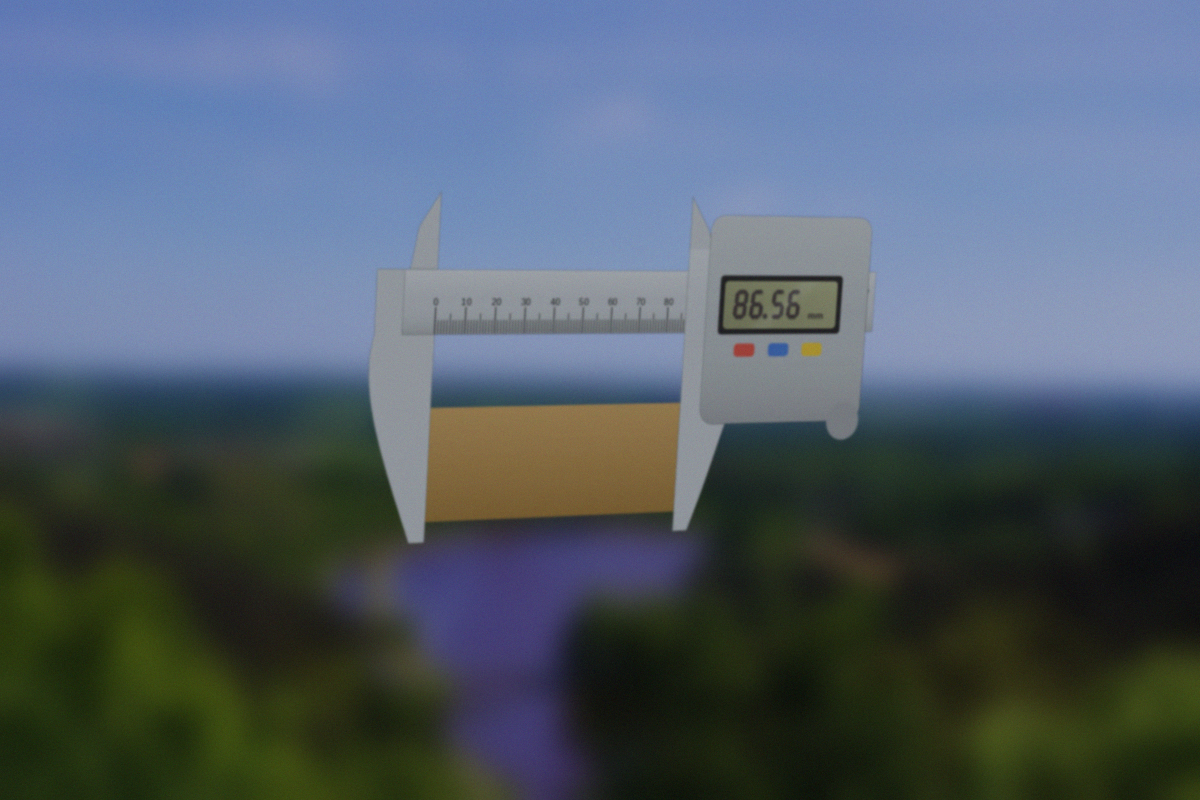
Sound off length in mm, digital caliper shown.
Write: 86.56 mm
